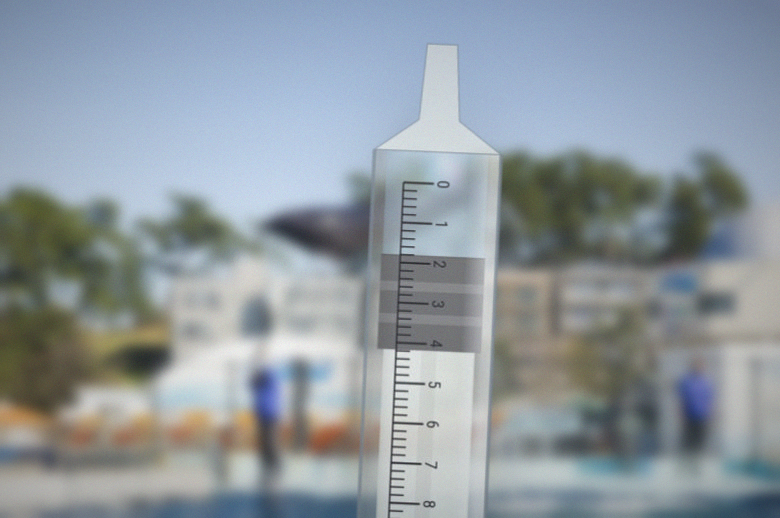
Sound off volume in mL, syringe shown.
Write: 1.8 mL
